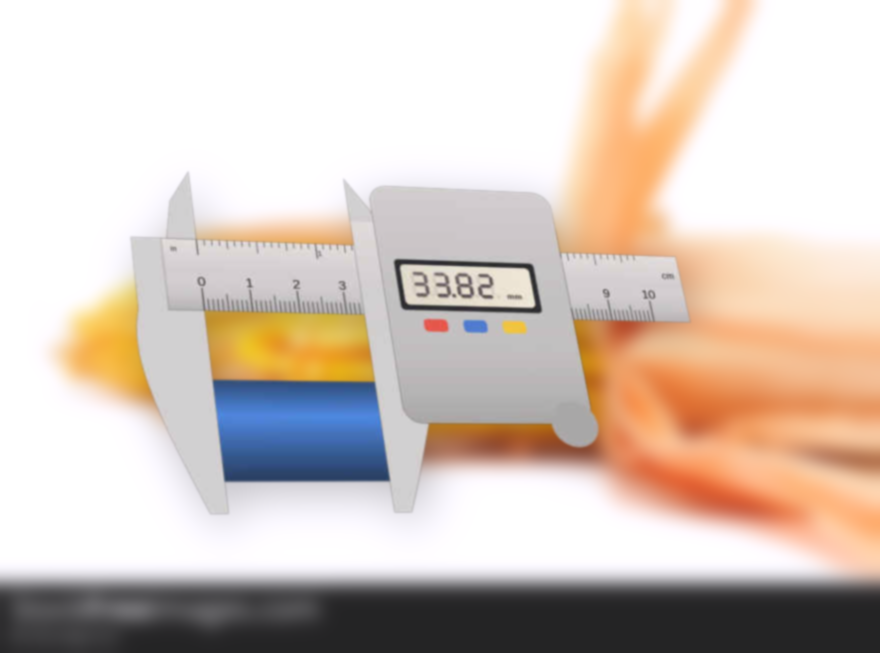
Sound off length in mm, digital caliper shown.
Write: 33.82 mm
